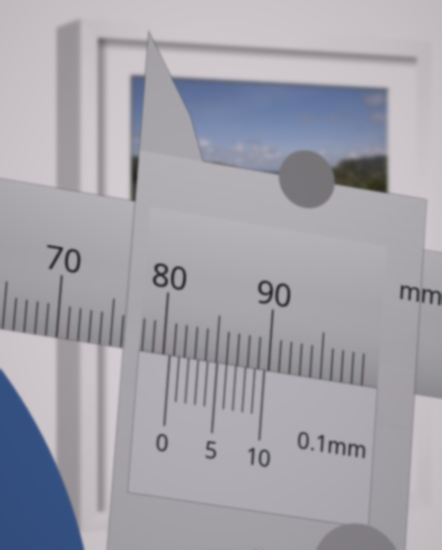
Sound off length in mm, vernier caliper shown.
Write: 80.6 mm
